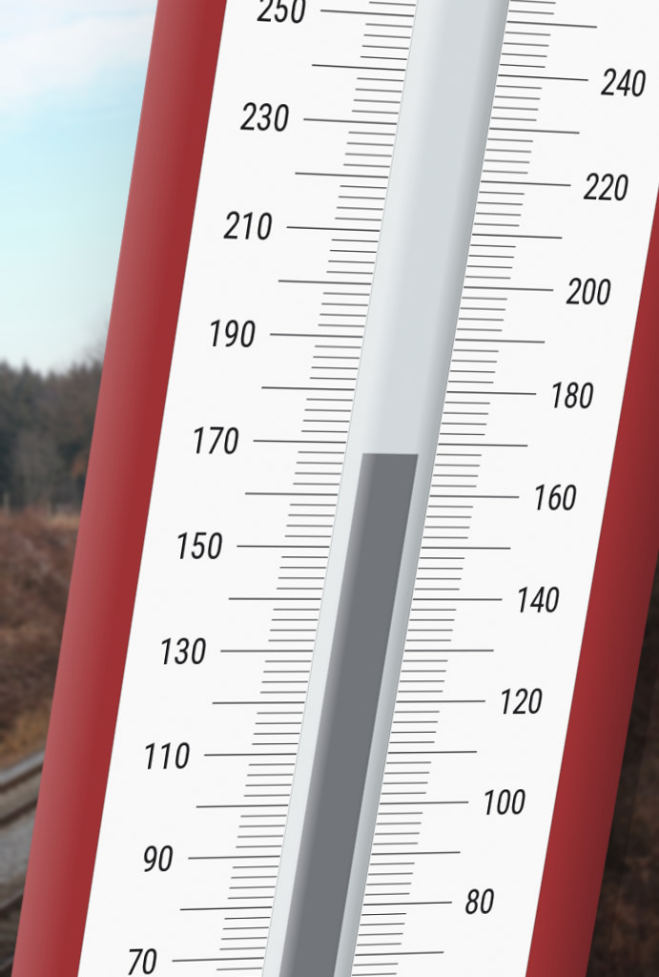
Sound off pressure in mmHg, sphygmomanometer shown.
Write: 168 mmHg
